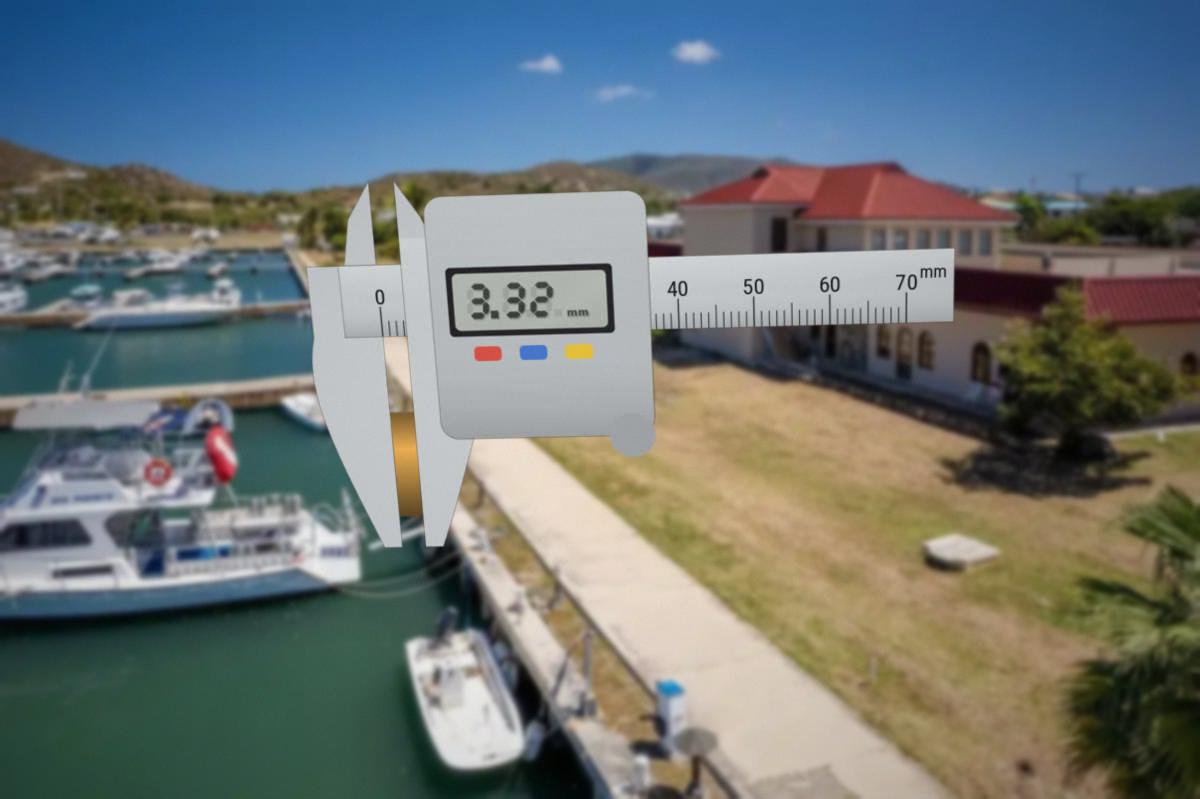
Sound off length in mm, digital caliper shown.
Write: 3.32 mm
